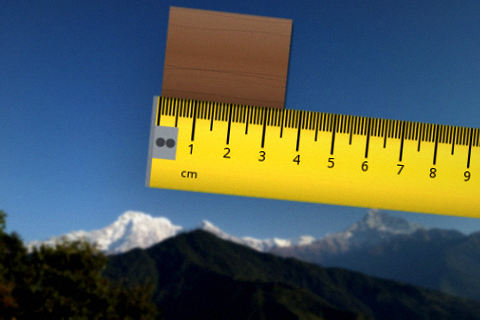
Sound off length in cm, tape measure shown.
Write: 3.5 cm
